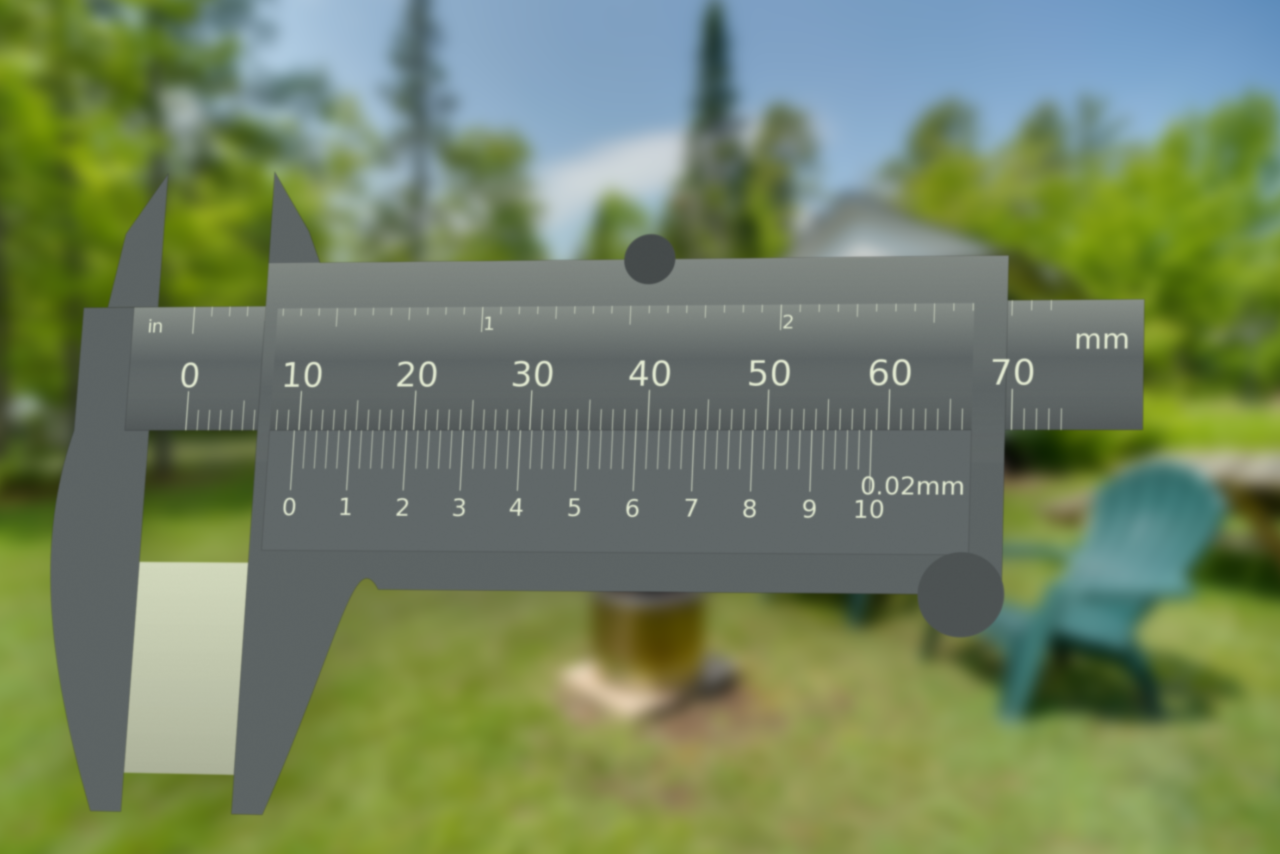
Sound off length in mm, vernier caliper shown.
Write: 9.6 mm
